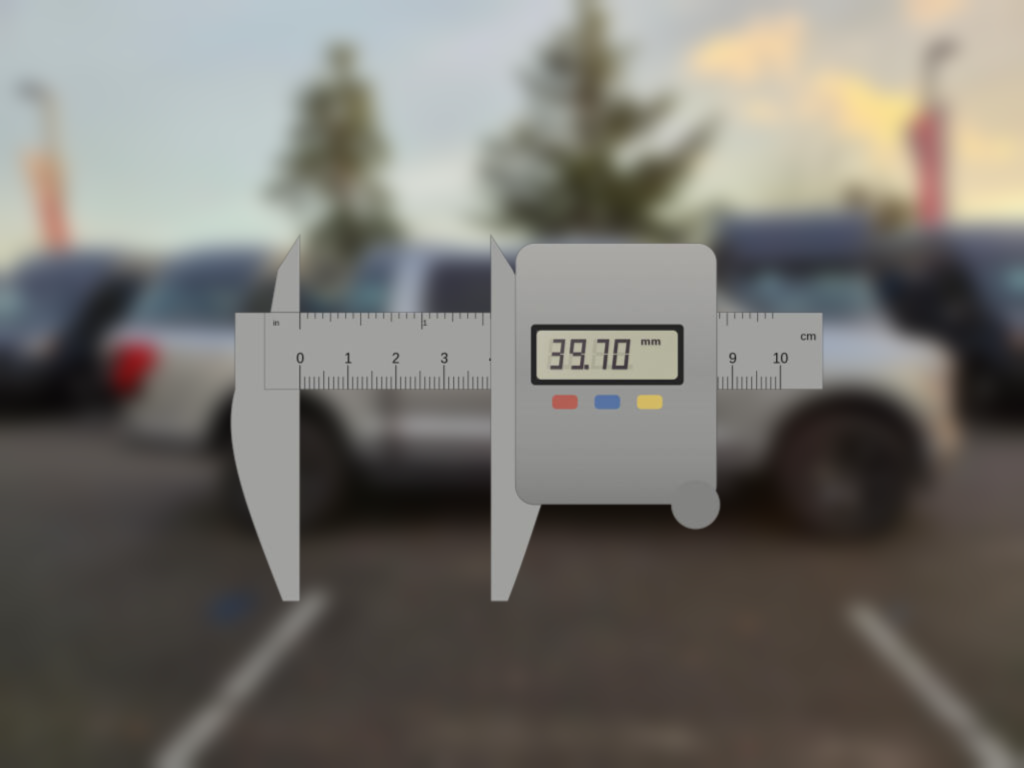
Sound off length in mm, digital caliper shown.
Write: 39.70 mm
